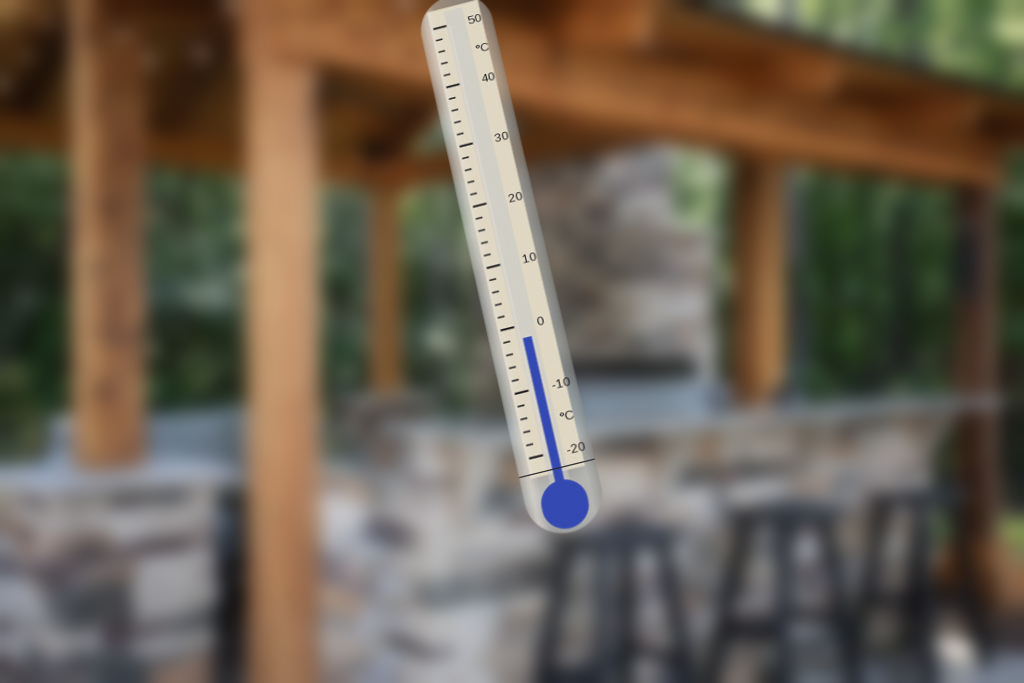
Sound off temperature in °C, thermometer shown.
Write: -2 °C
